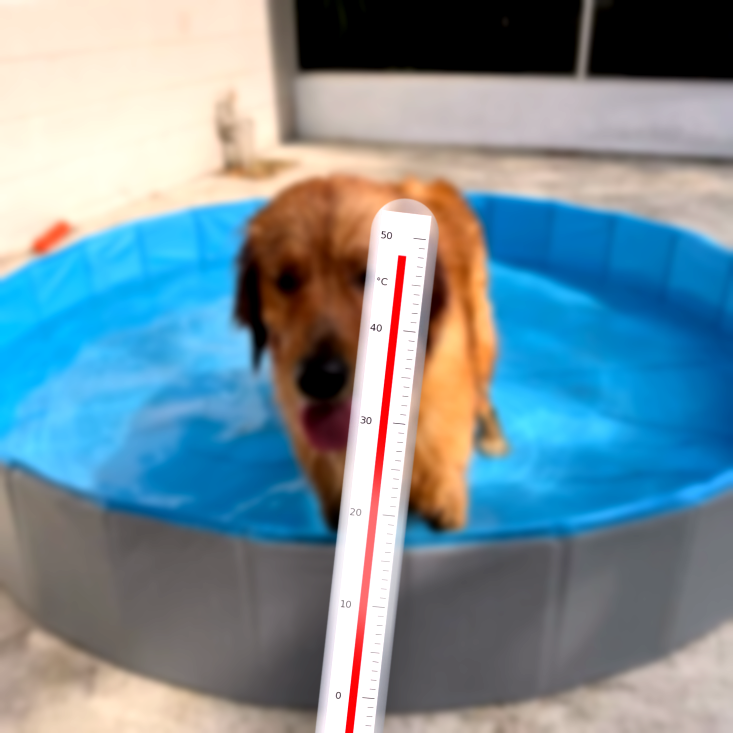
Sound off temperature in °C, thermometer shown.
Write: 48 °C
